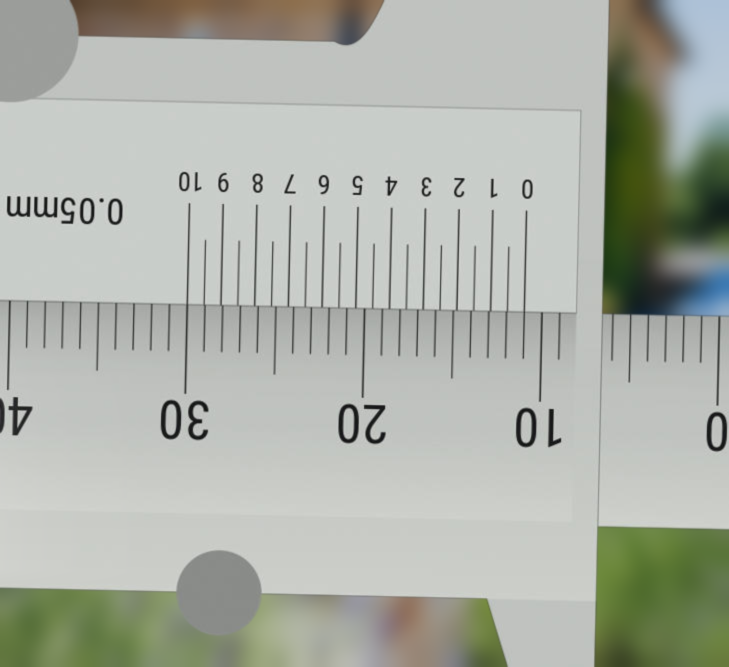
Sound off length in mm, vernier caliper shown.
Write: 11.0 mm
